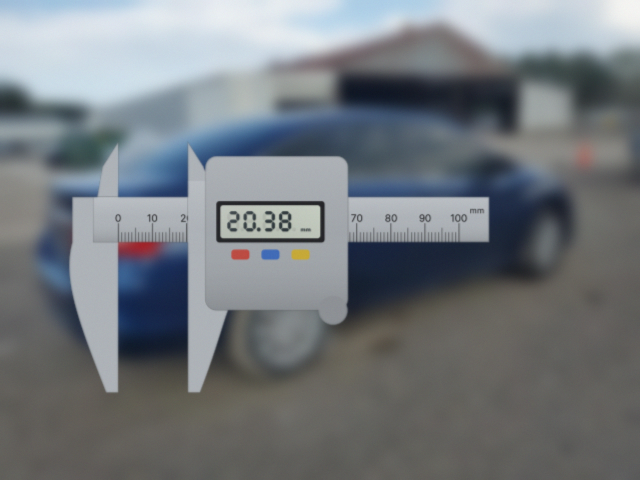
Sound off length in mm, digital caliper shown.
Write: 20.38 mm
